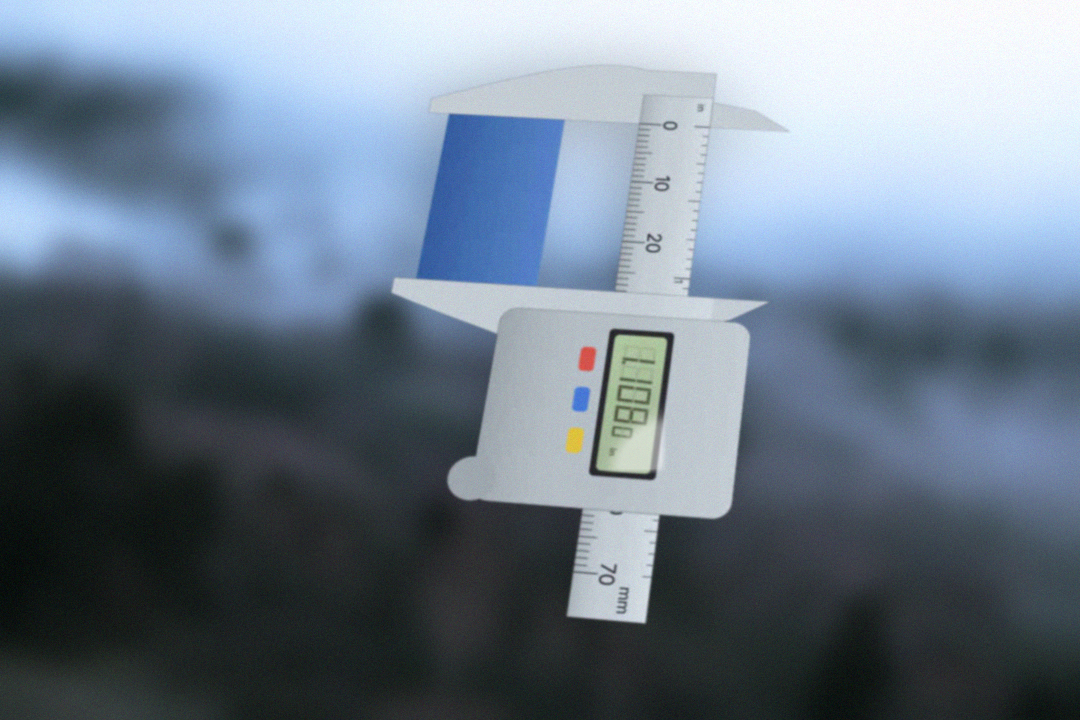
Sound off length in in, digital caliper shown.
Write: 1.1080 in
